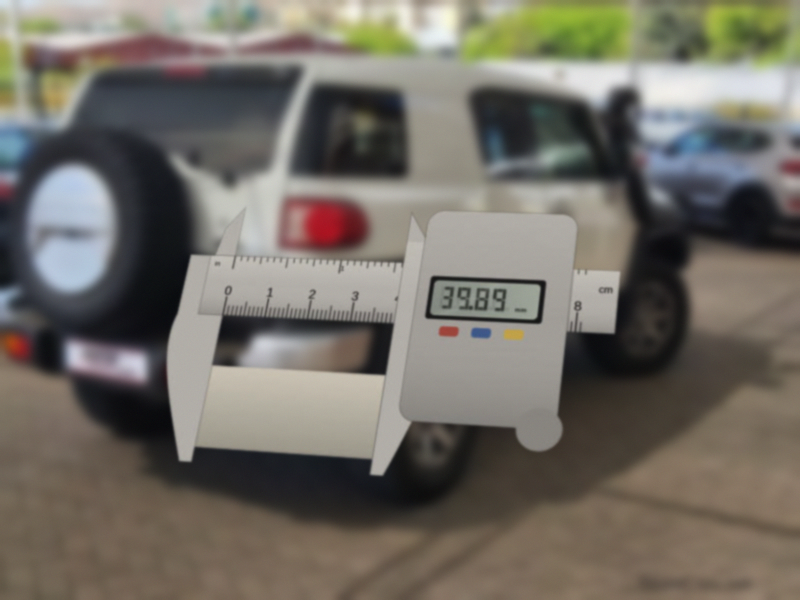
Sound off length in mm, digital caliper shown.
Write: 39.89 mm
